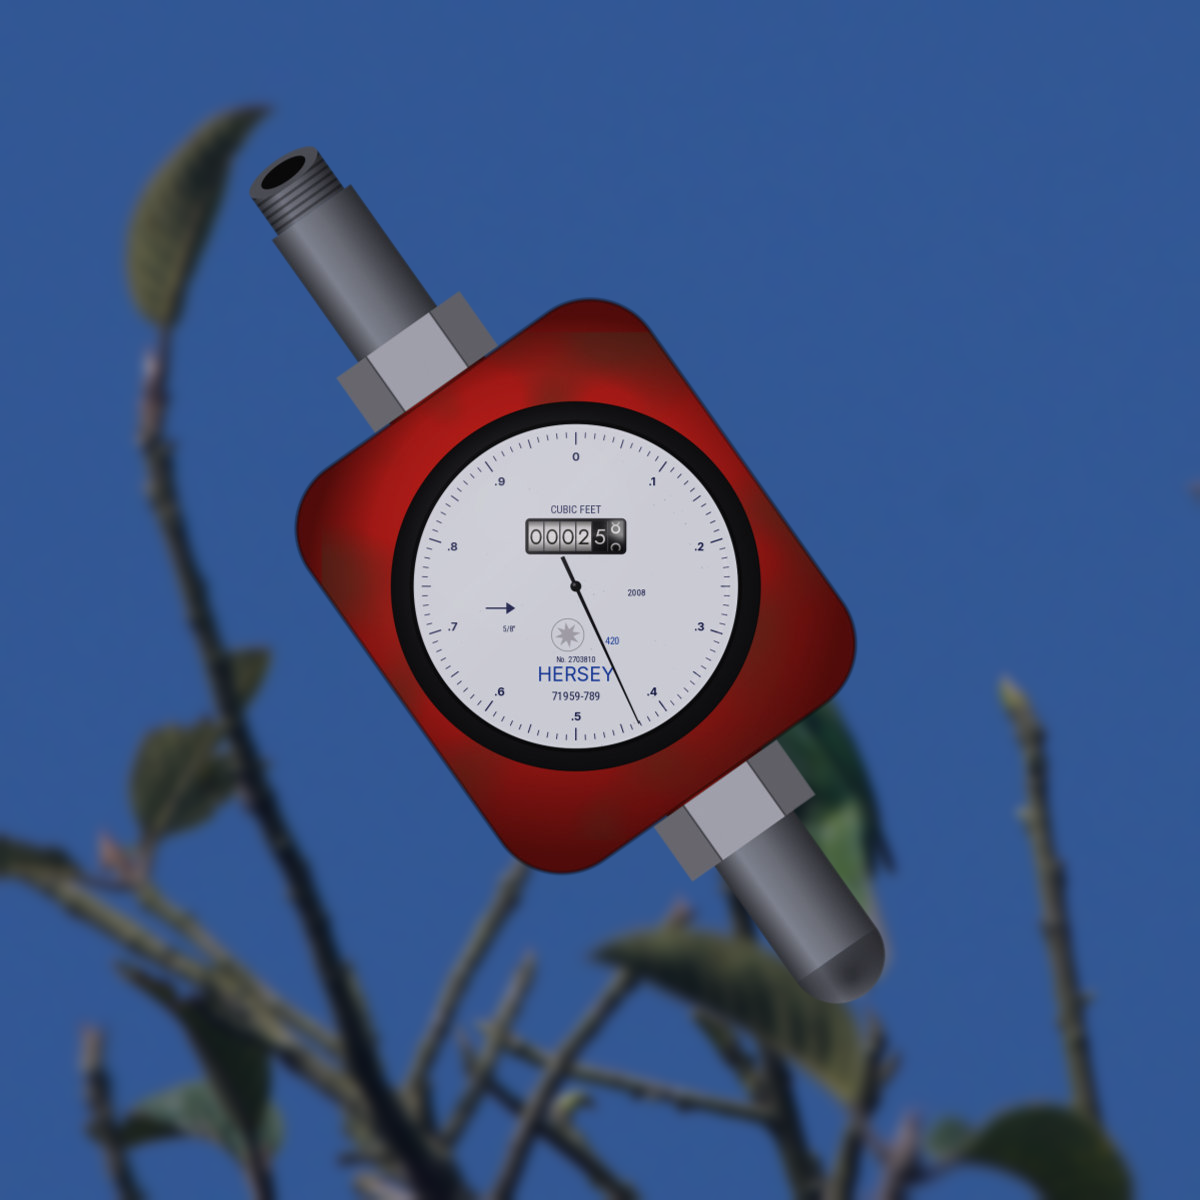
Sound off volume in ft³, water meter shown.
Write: 258.43 ft³
